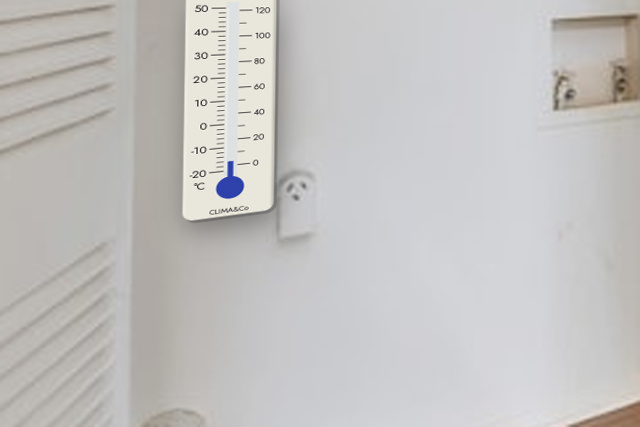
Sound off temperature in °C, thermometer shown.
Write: -16 °C
